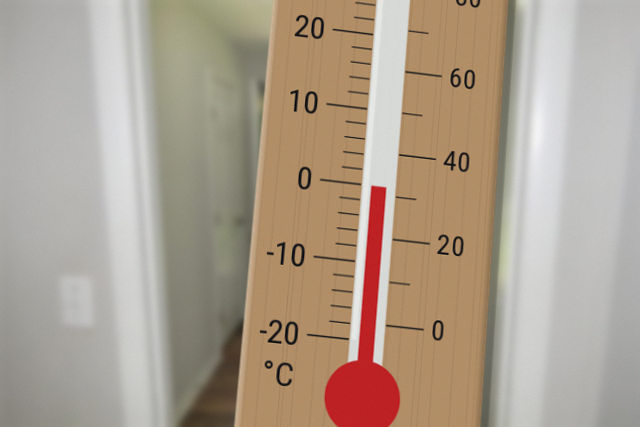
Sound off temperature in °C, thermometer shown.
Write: 0 °C
